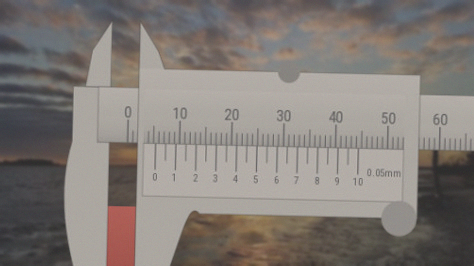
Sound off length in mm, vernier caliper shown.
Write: 5.4 mm
